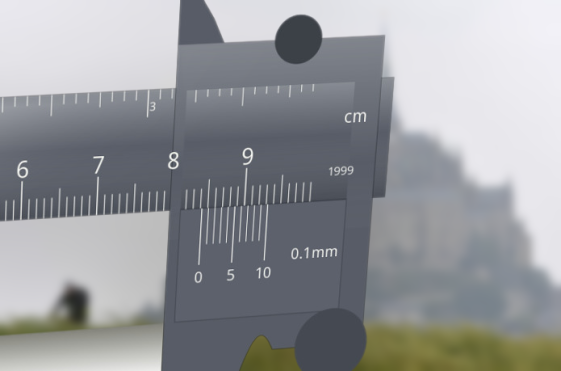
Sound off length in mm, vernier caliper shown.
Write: 84.2 mm
